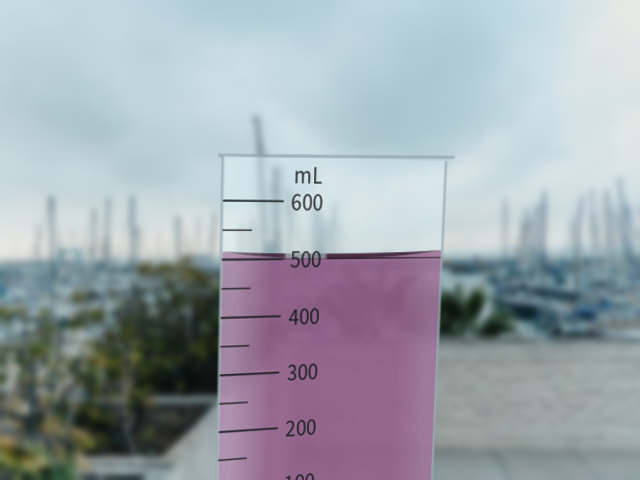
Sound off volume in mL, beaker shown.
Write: 500 mL
